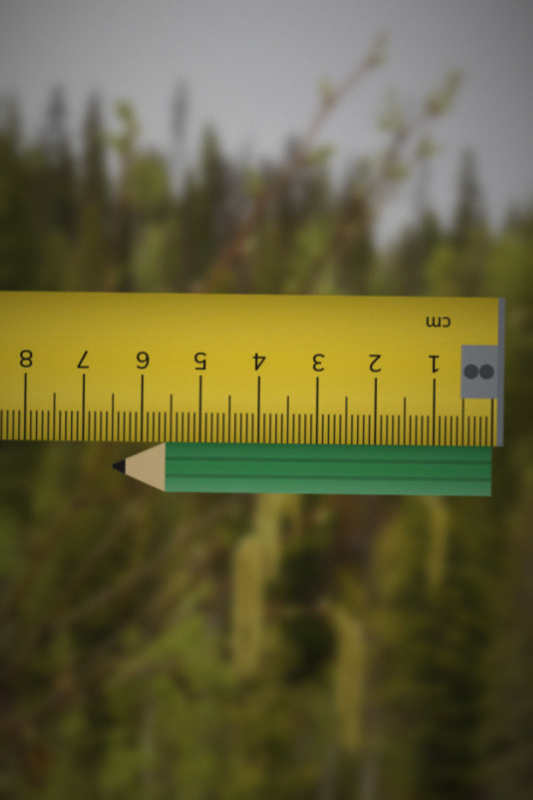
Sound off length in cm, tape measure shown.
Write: 6.5 cm
